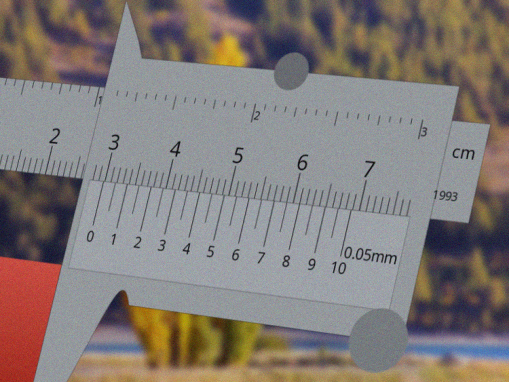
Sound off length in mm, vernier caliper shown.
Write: 29.8 mm
